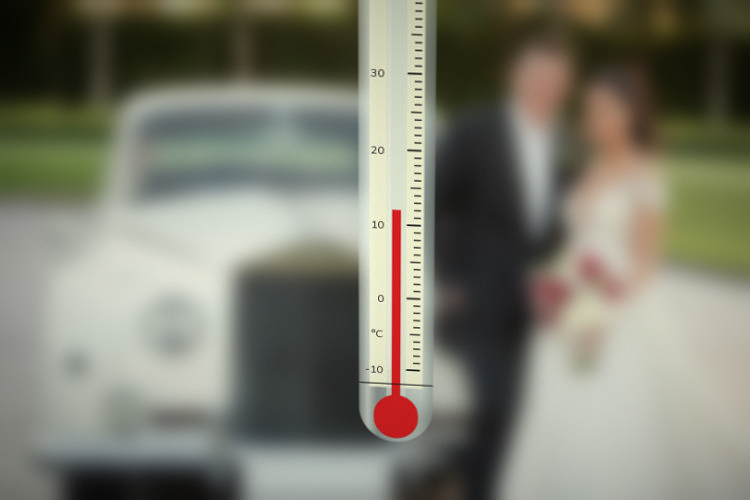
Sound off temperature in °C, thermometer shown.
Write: 12 °C
